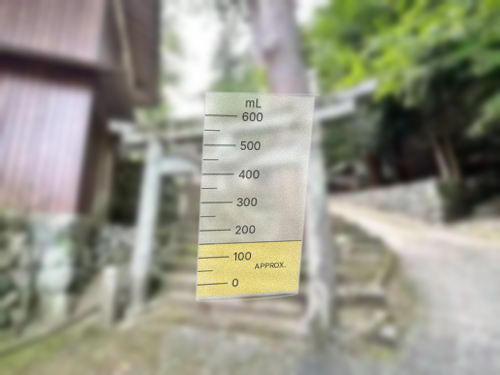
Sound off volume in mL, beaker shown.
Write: 150 mL
